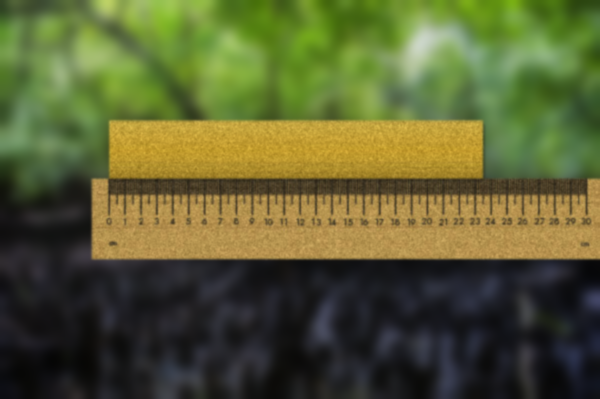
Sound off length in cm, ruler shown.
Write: 23.5 cm
